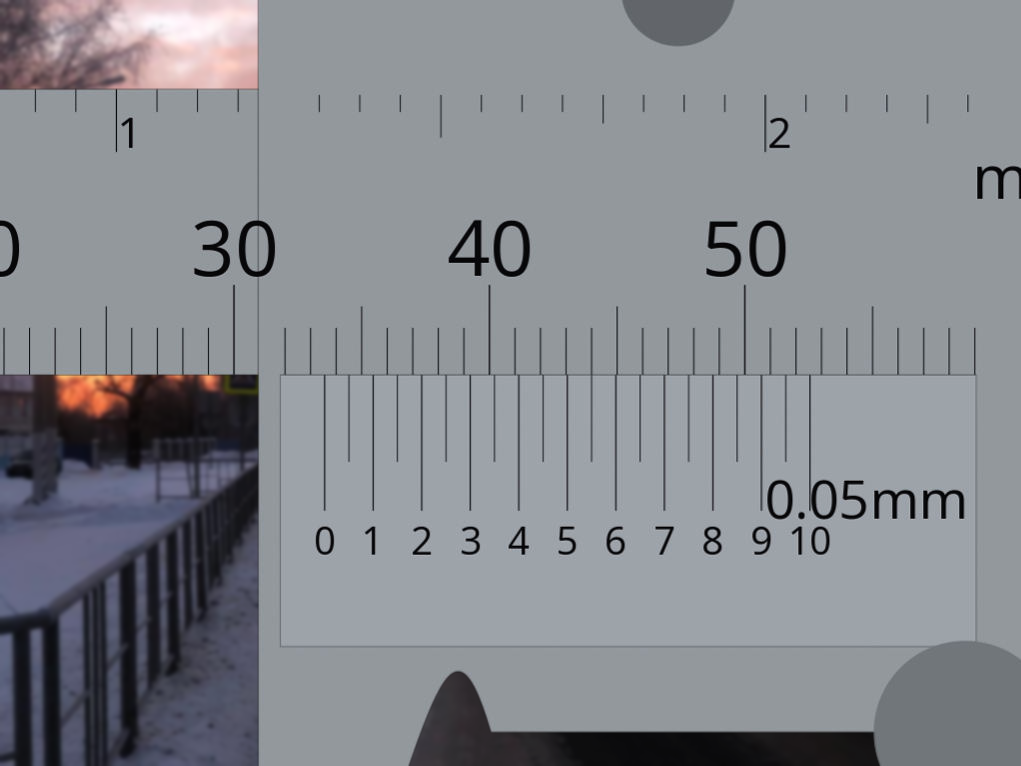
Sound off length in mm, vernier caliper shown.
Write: 33.55 mm
